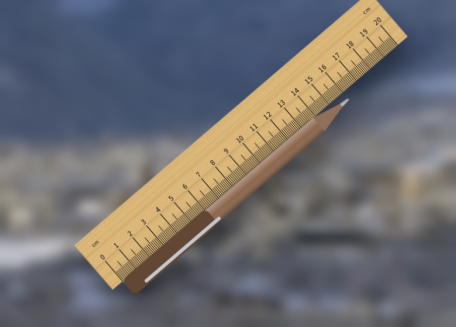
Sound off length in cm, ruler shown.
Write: 16 cm
